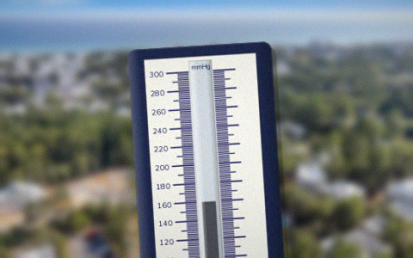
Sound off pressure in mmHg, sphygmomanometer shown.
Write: 160 mmHg
